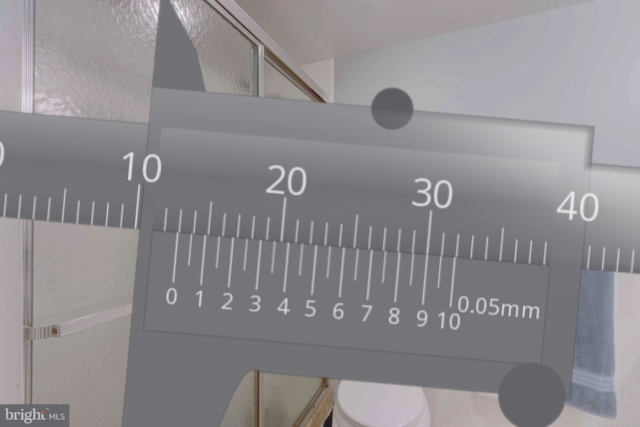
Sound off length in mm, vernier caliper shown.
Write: 12.9 mm
